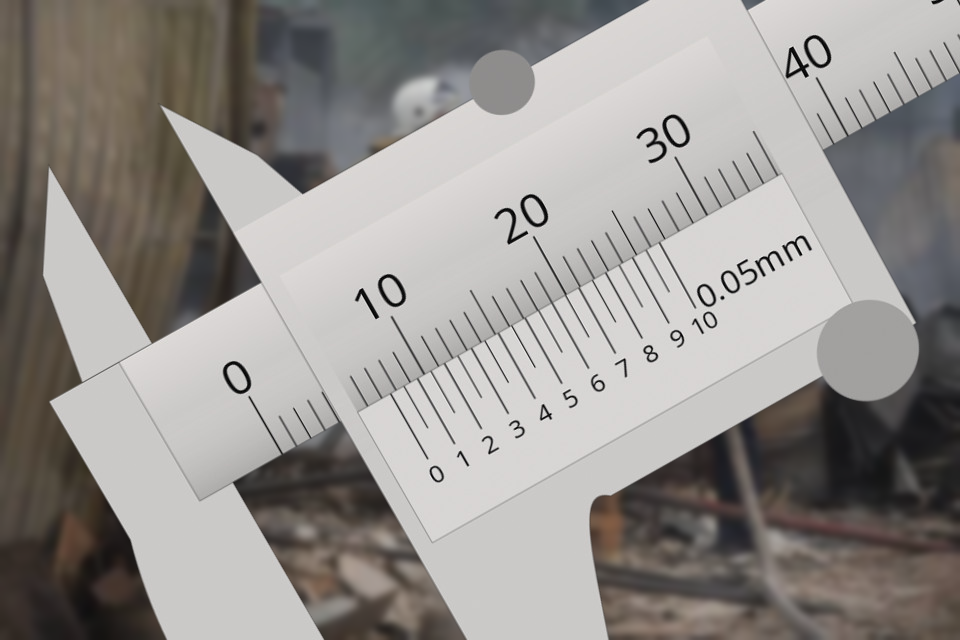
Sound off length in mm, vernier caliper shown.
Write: 7.6 mm
